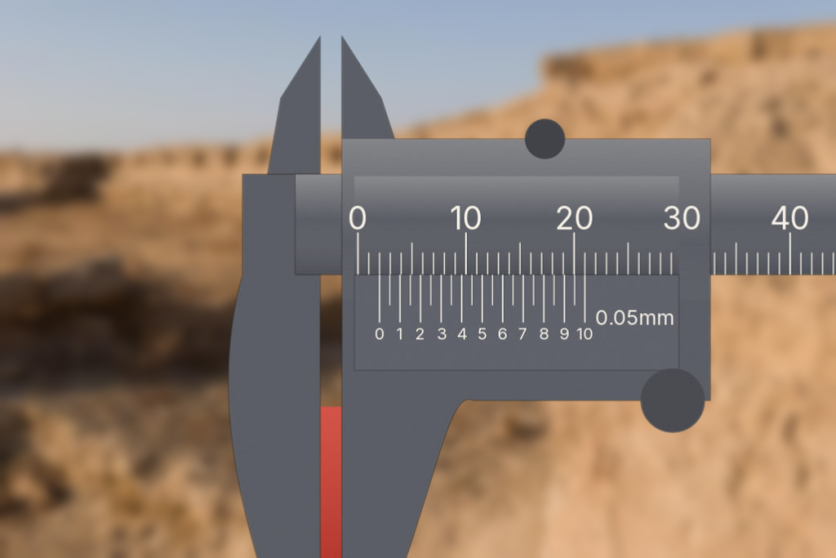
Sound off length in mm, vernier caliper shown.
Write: 2.0 mm
